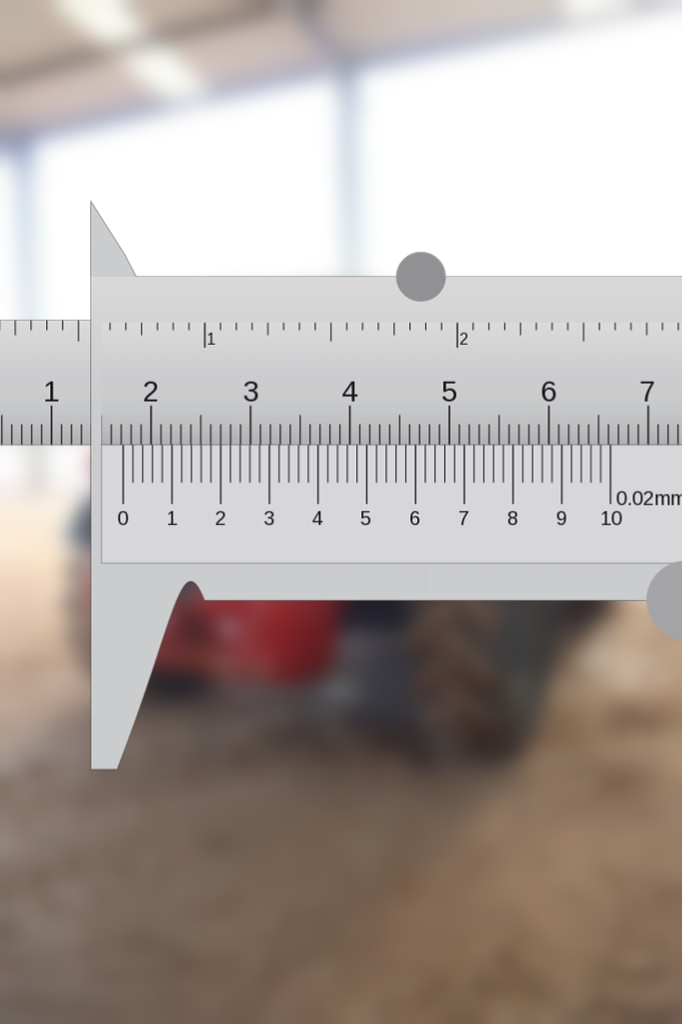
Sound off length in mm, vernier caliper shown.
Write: 17.2 mm
